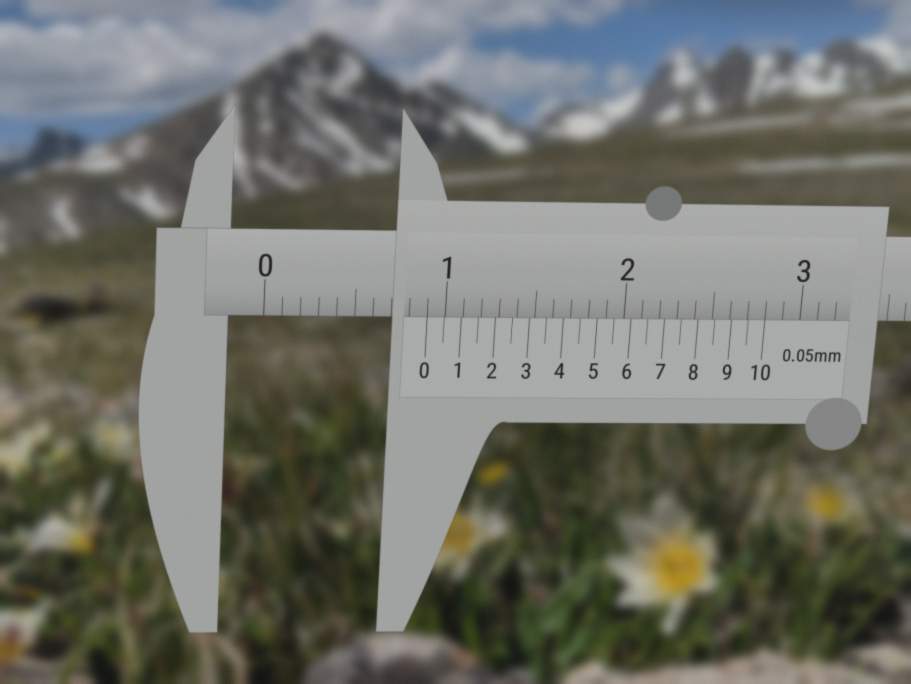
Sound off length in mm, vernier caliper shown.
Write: 9.0 mm
